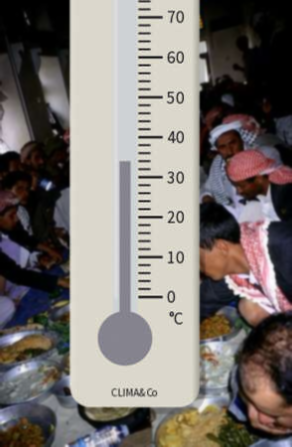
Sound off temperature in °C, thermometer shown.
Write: 34 °C
